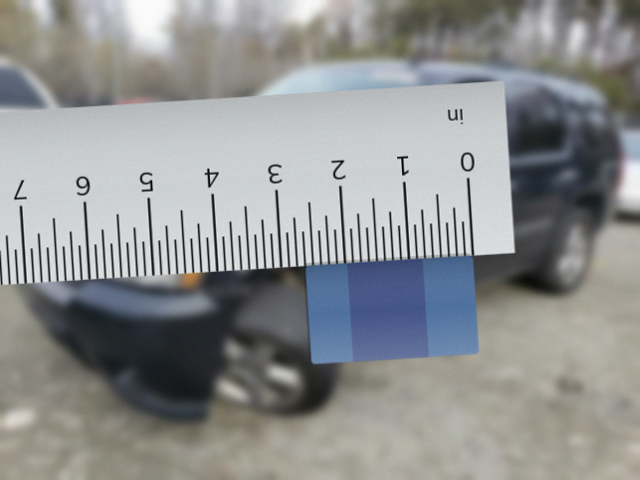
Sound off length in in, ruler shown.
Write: 2.625 in
